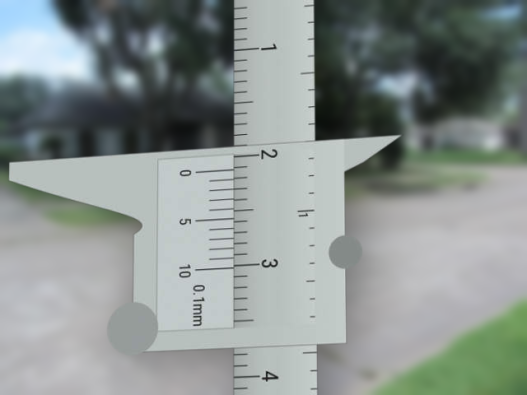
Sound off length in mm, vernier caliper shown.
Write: 21.2 mm
